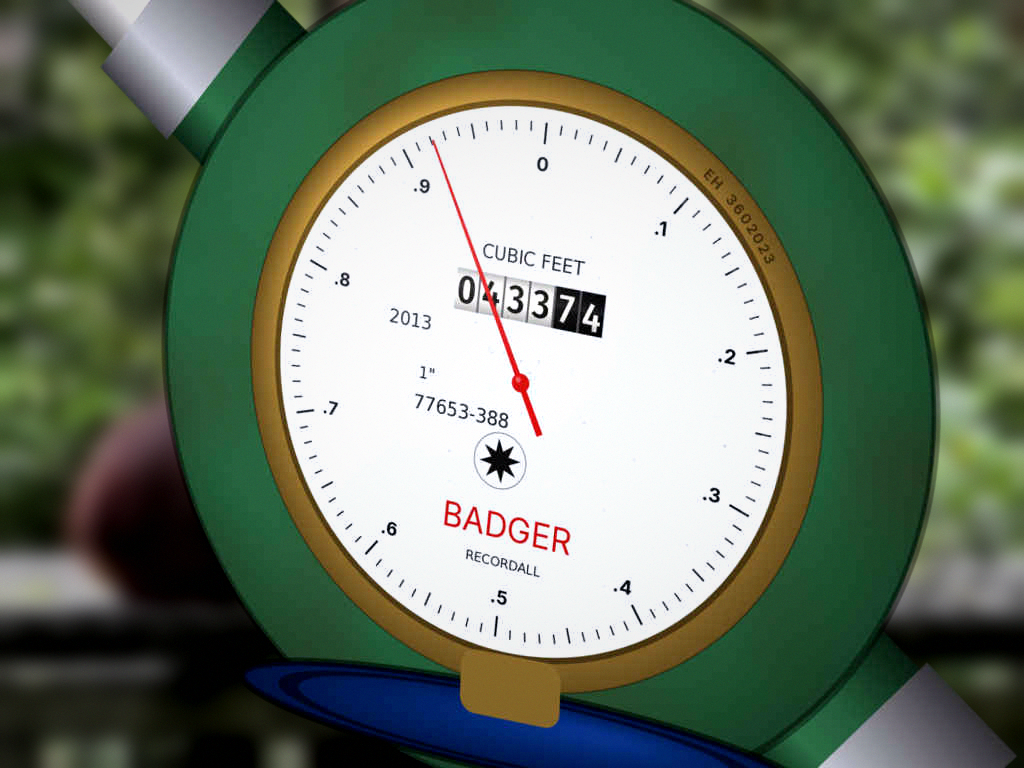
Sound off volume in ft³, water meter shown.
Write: 43373.92 ft³
